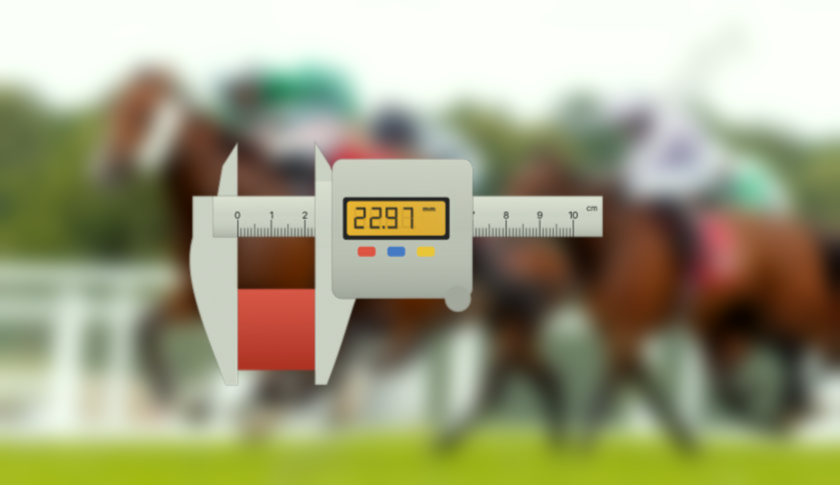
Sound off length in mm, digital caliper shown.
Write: 22.97 mm
